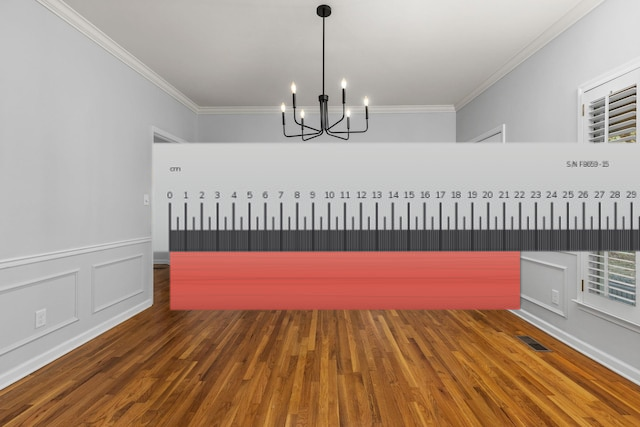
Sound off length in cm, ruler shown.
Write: 22 cm
